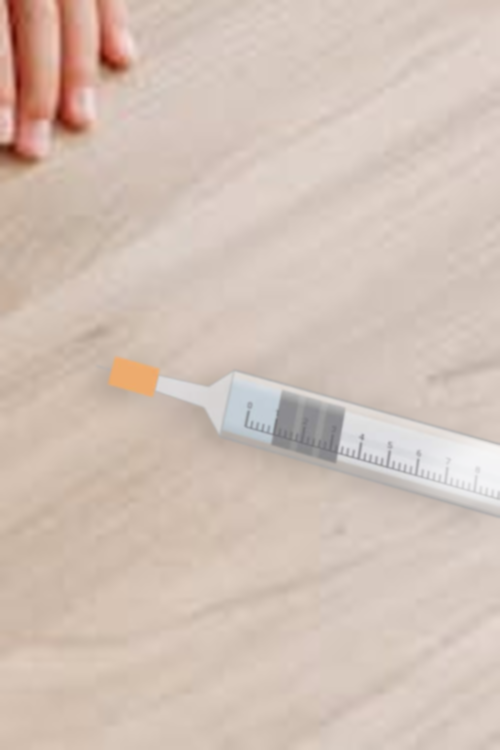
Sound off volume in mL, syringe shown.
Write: 1 mL
